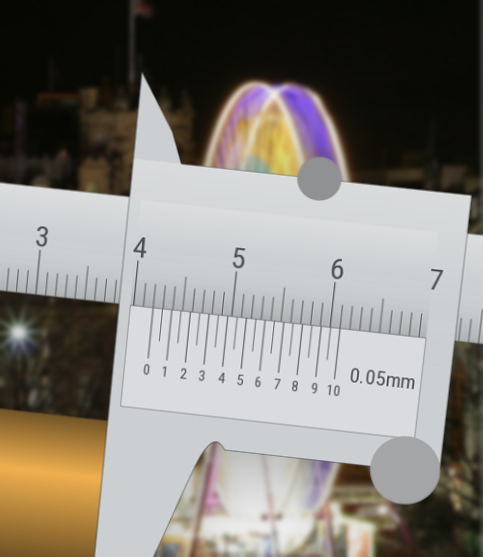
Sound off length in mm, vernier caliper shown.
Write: 42.0 mm
